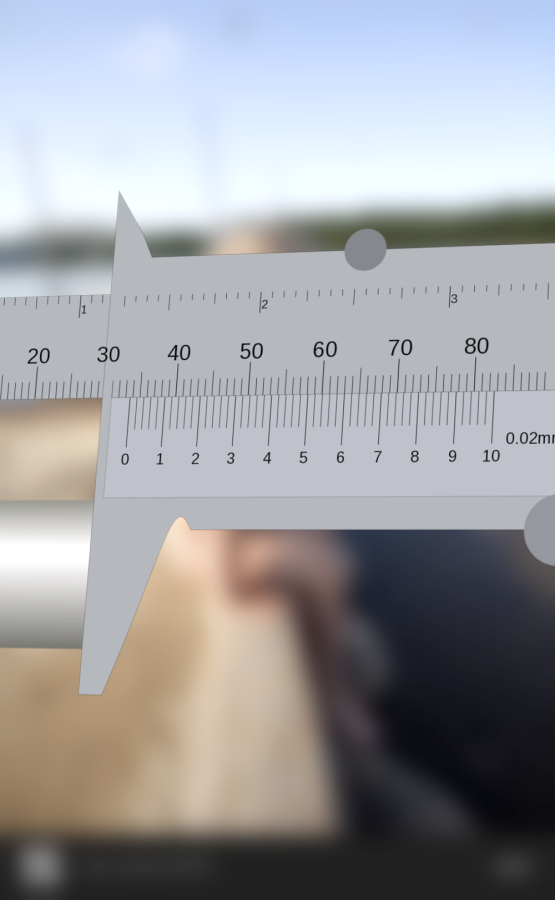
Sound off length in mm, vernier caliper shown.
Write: 33.6 mm
